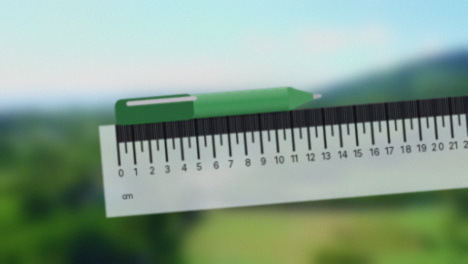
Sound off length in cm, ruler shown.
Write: 13 cm
